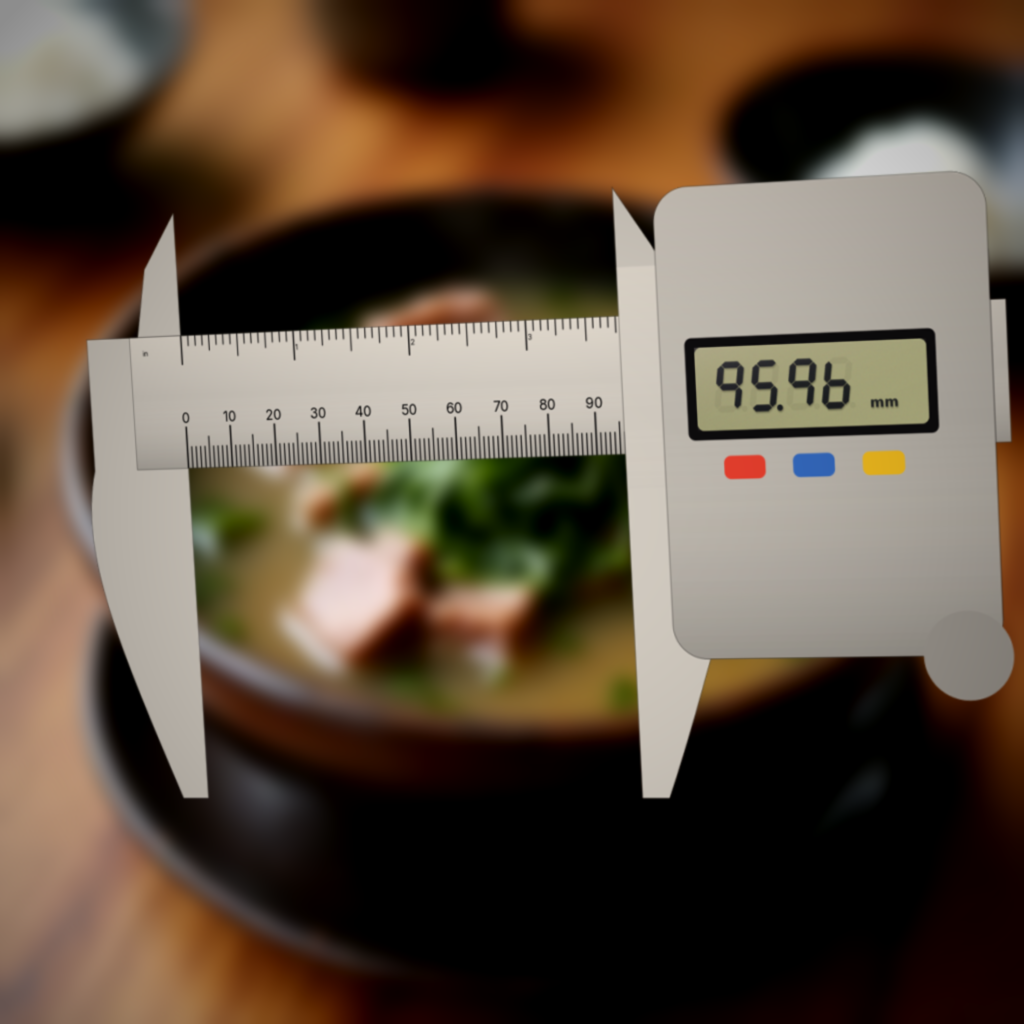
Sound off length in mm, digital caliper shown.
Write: 95.96 mm
